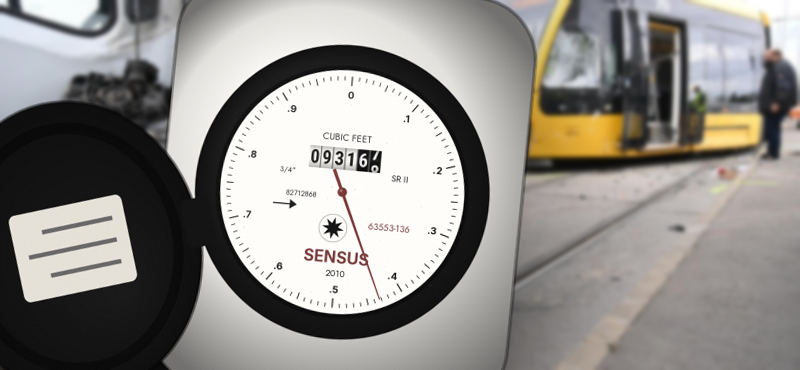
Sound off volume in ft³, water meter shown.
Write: 93167.43 ft³
